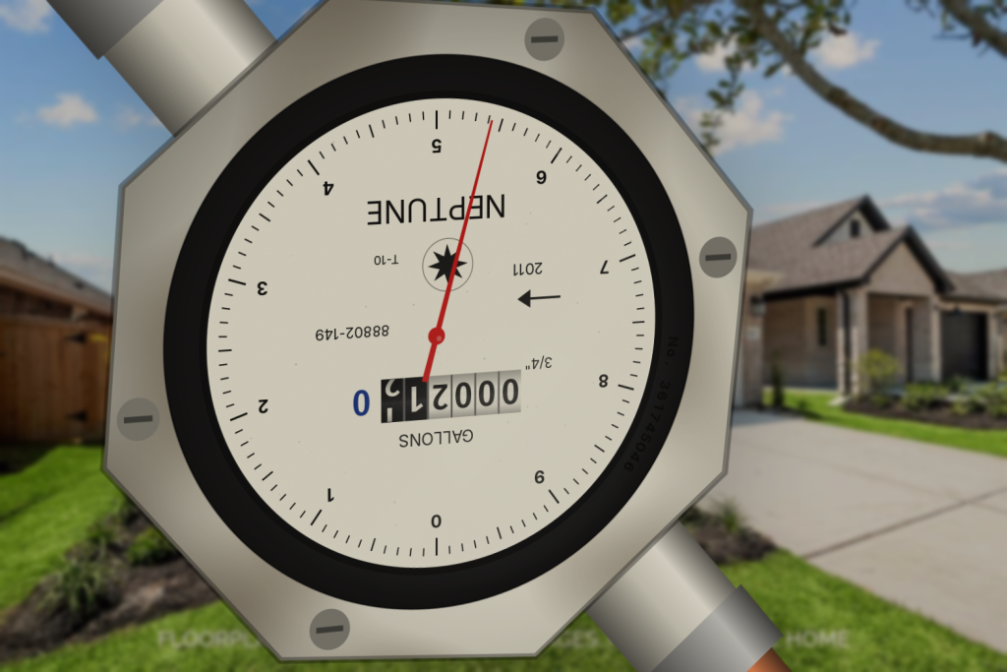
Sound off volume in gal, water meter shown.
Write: 2115.4 gal
